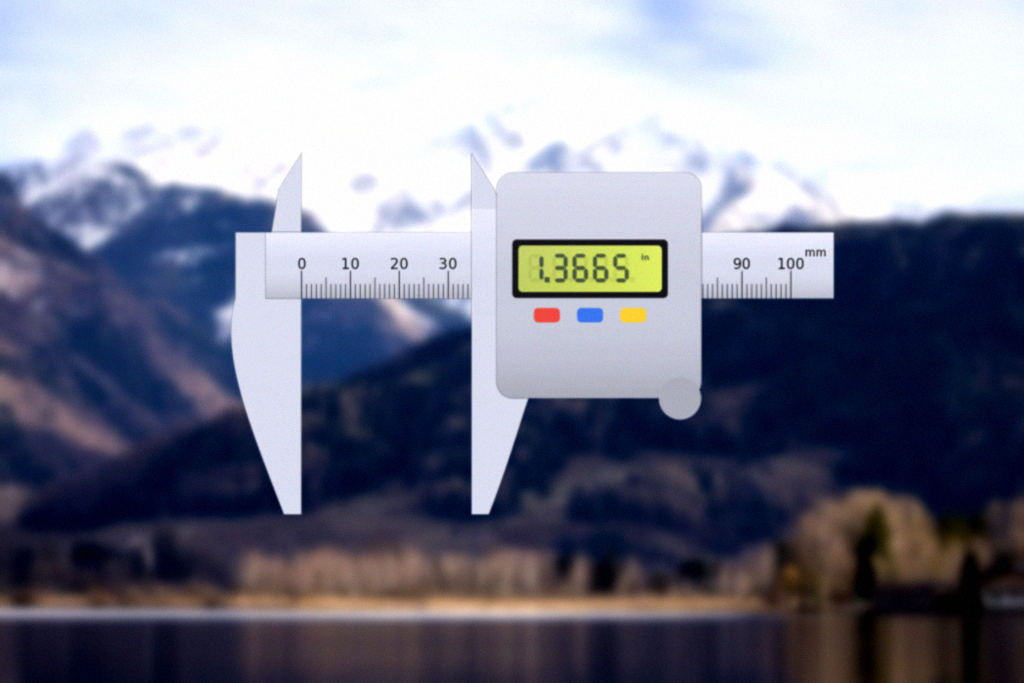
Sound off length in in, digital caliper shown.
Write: 1.3665 in
